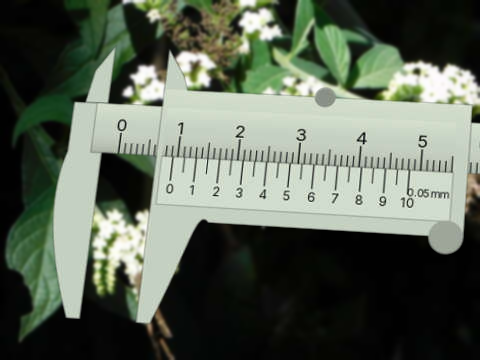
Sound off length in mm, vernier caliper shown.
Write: 9.2 mm
